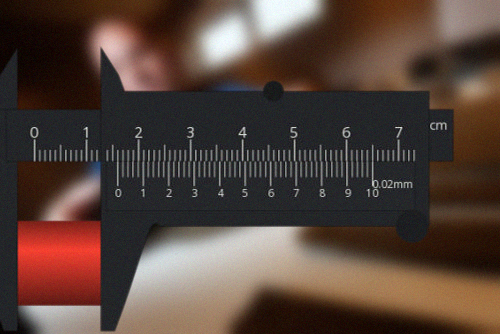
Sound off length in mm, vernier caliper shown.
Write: 16.0 mm
